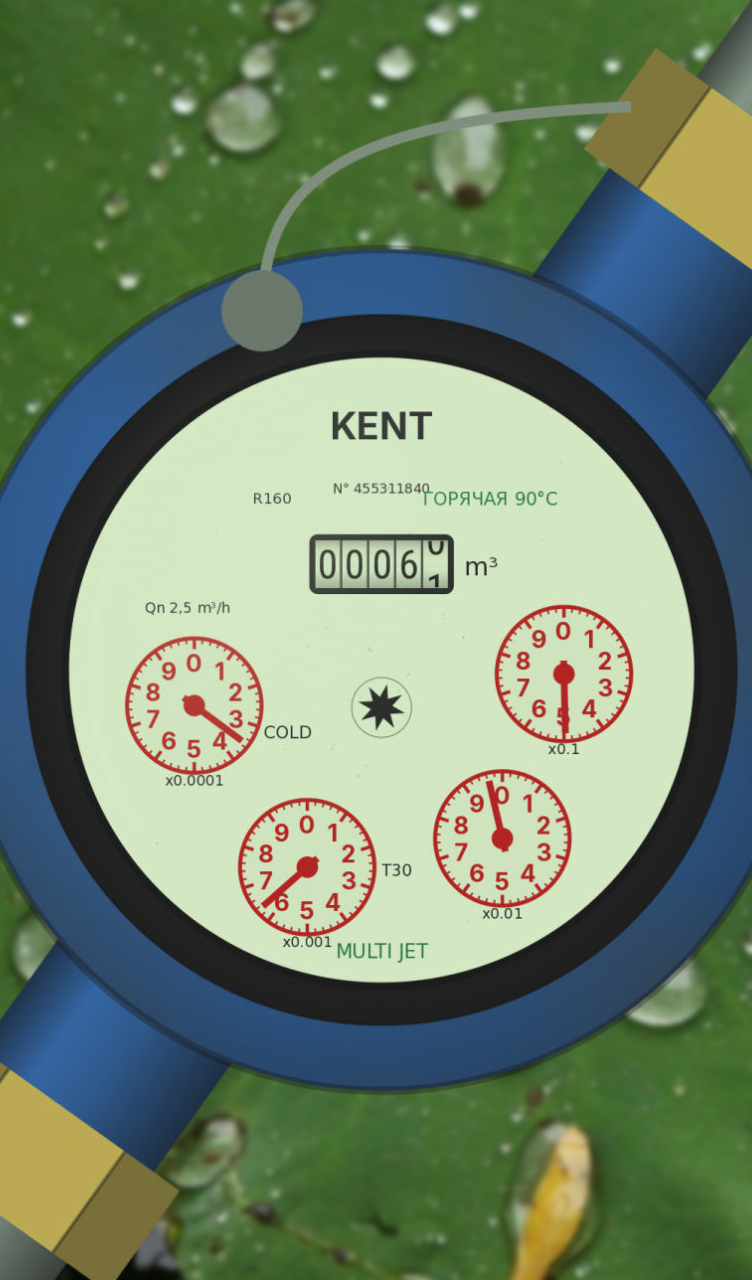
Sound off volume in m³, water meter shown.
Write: 60.4963 m³
